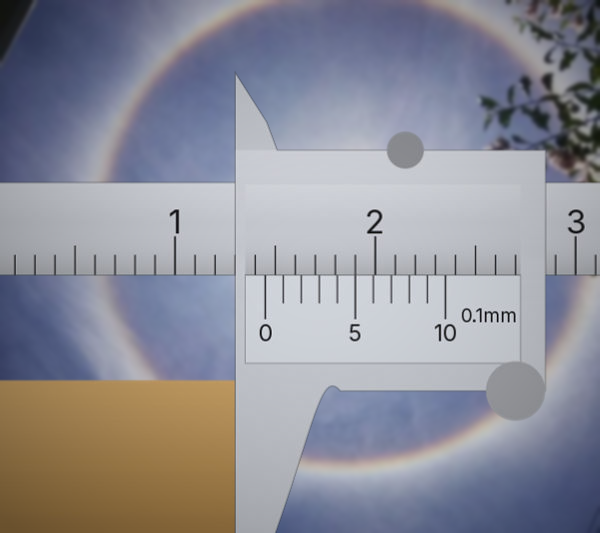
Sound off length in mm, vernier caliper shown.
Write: 14.5 mm
